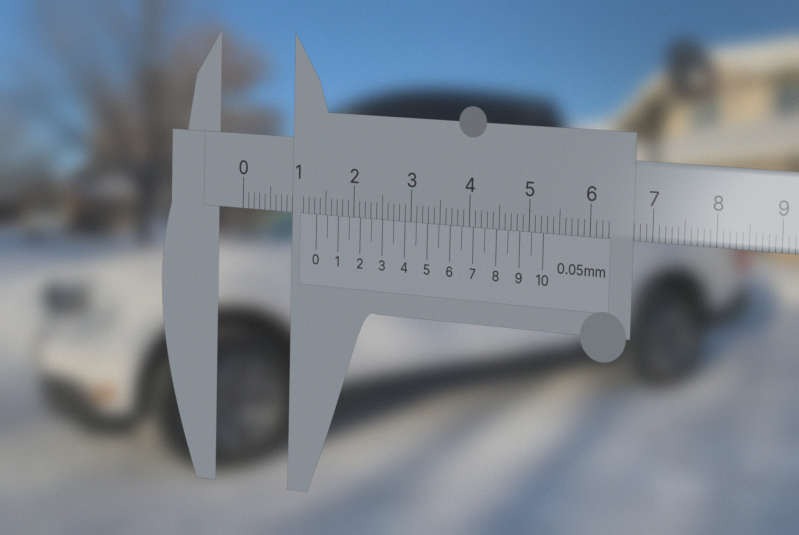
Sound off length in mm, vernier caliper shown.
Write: 13.4 mm
